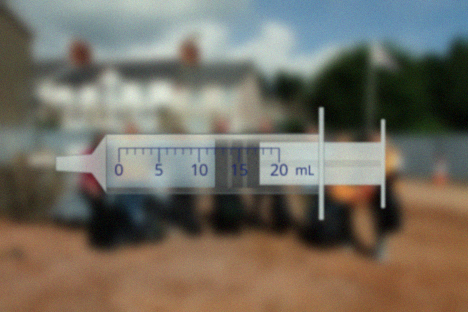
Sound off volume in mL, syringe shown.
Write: 12 mL
